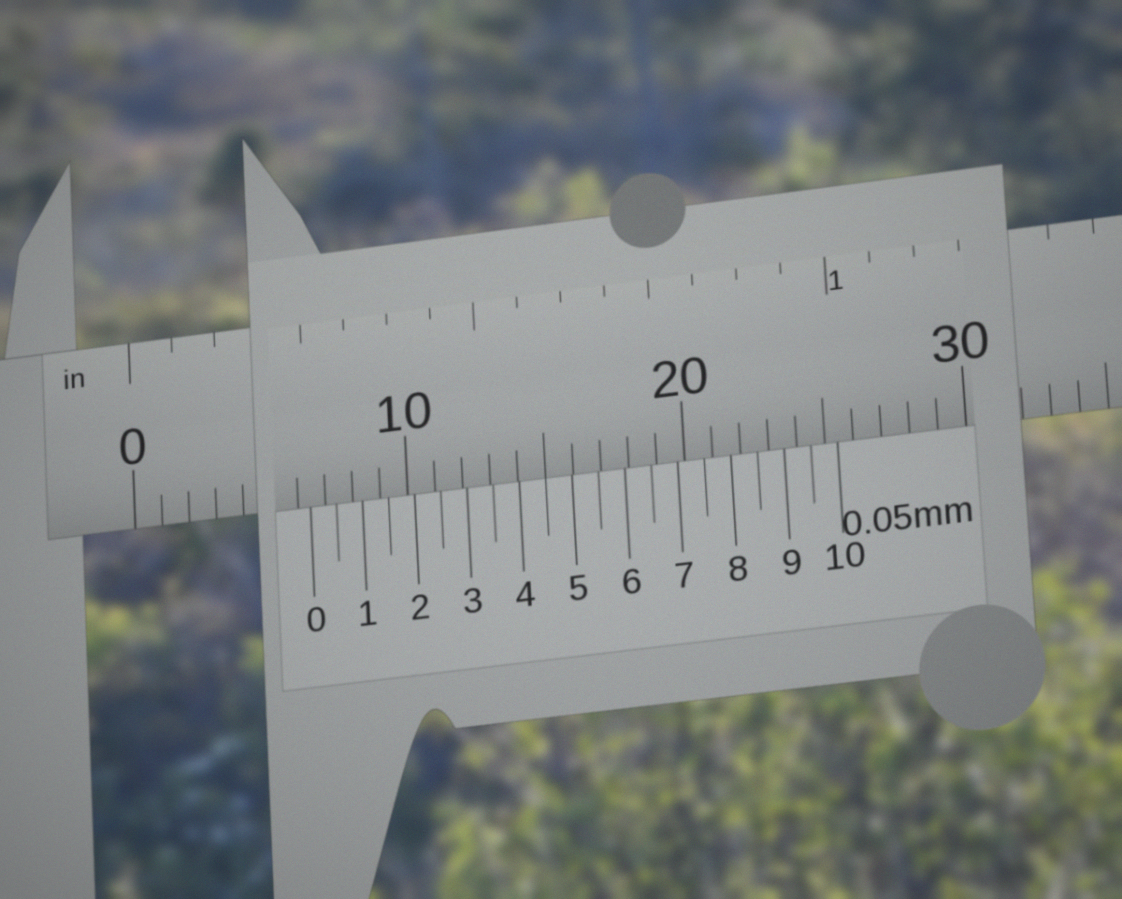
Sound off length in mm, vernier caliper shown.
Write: 6.45 mm
